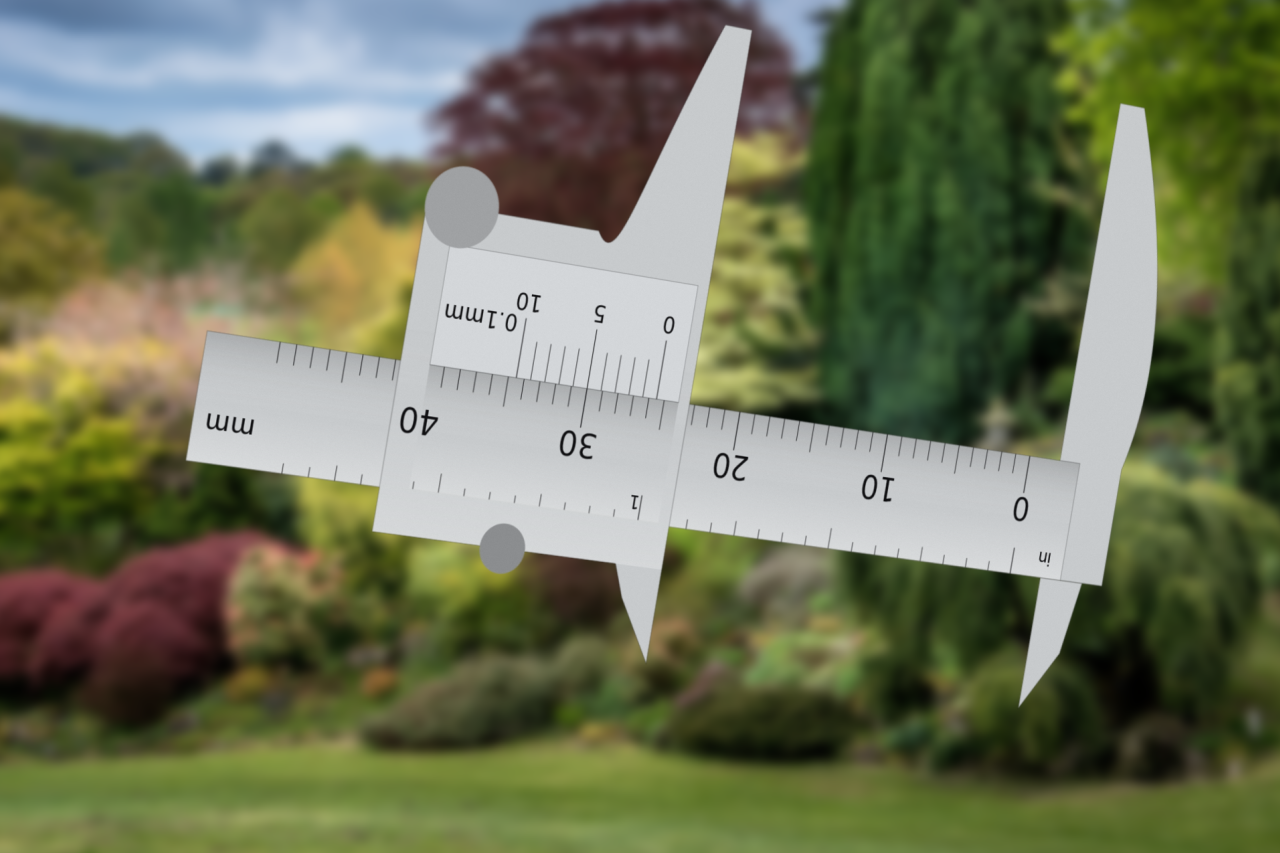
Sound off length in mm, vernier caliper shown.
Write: 25.5 mm
